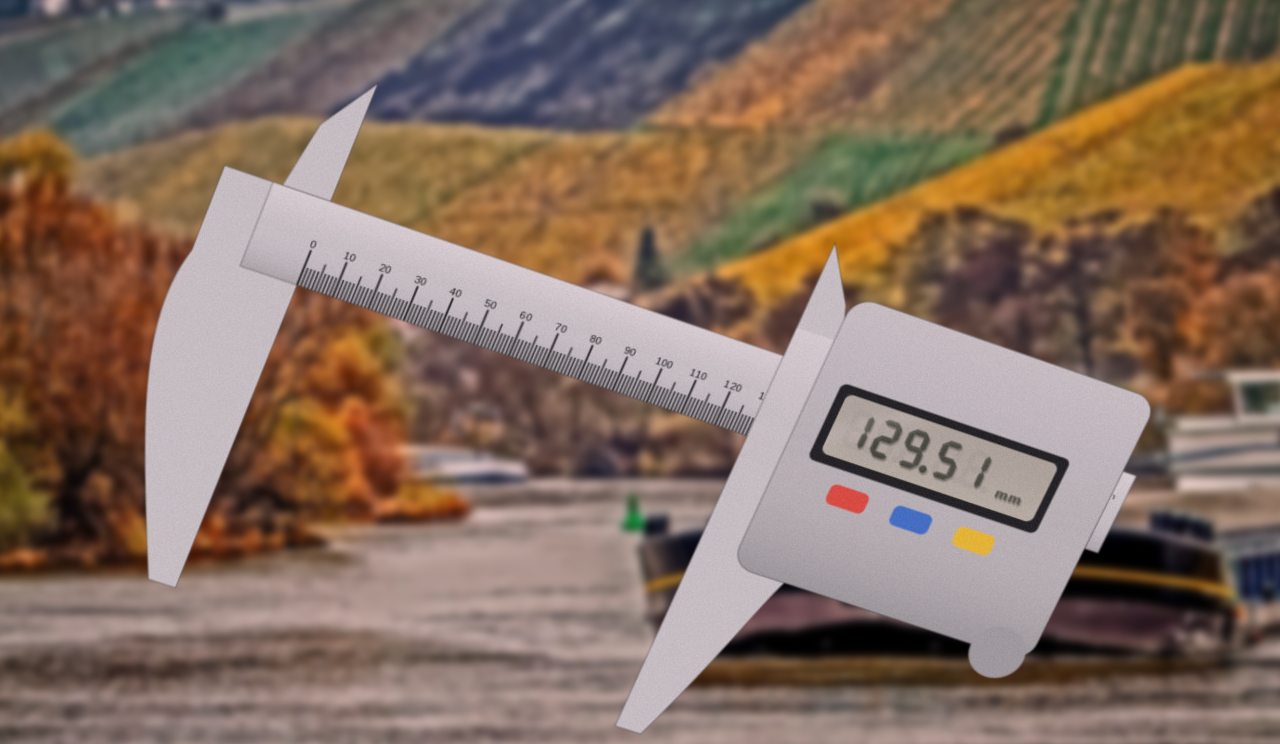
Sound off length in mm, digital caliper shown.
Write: 129.51 mm
